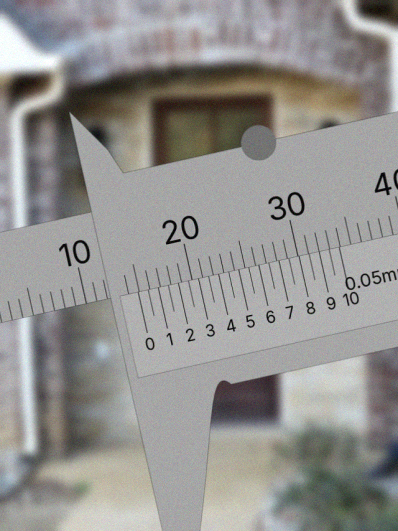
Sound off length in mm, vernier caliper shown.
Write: 14.9 mm
